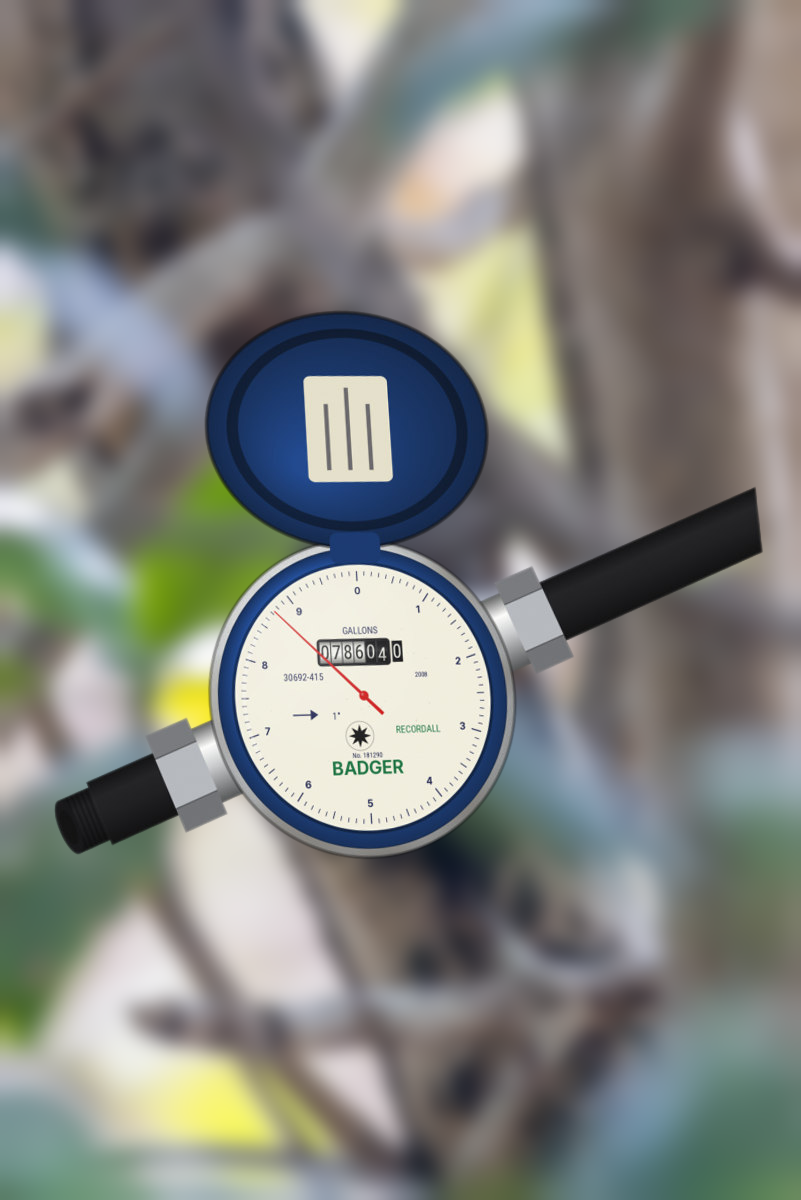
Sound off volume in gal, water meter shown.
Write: 786038.7 gal
